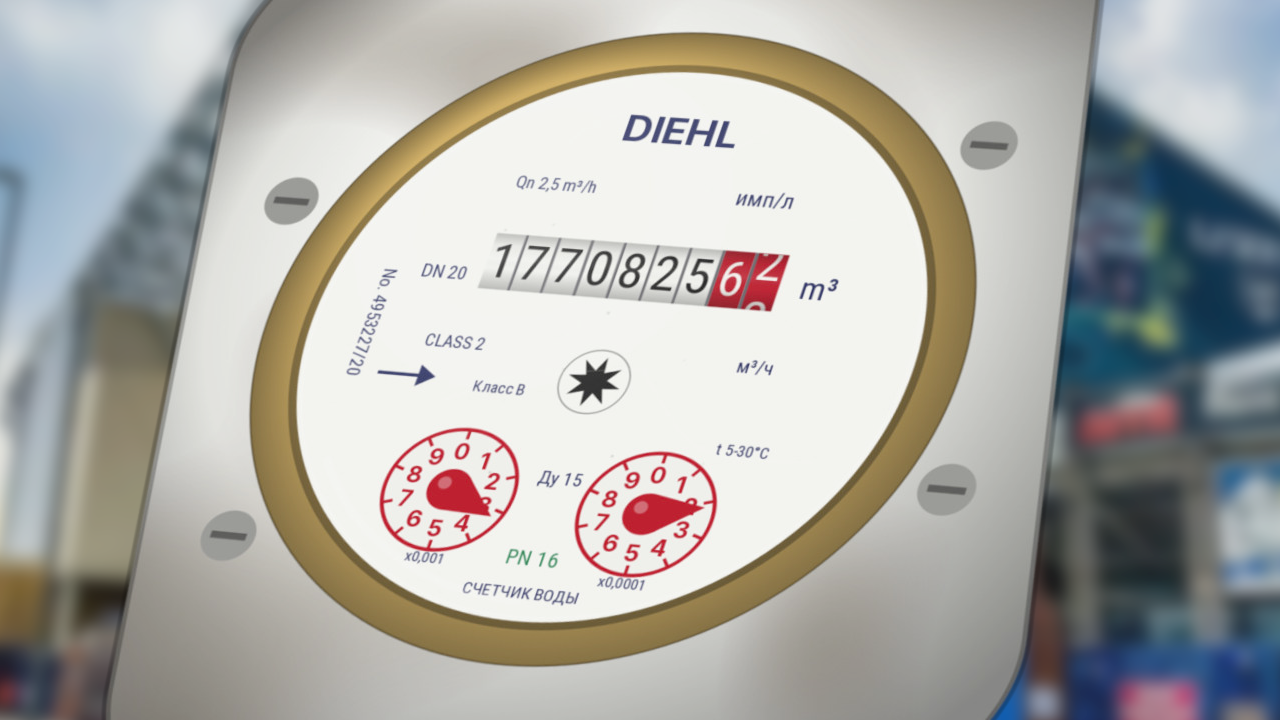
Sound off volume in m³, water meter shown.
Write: 1770825.6232 m³
